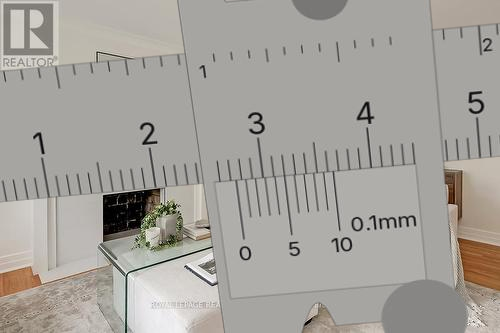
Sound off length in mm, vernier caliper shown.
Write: 27.5 mm
